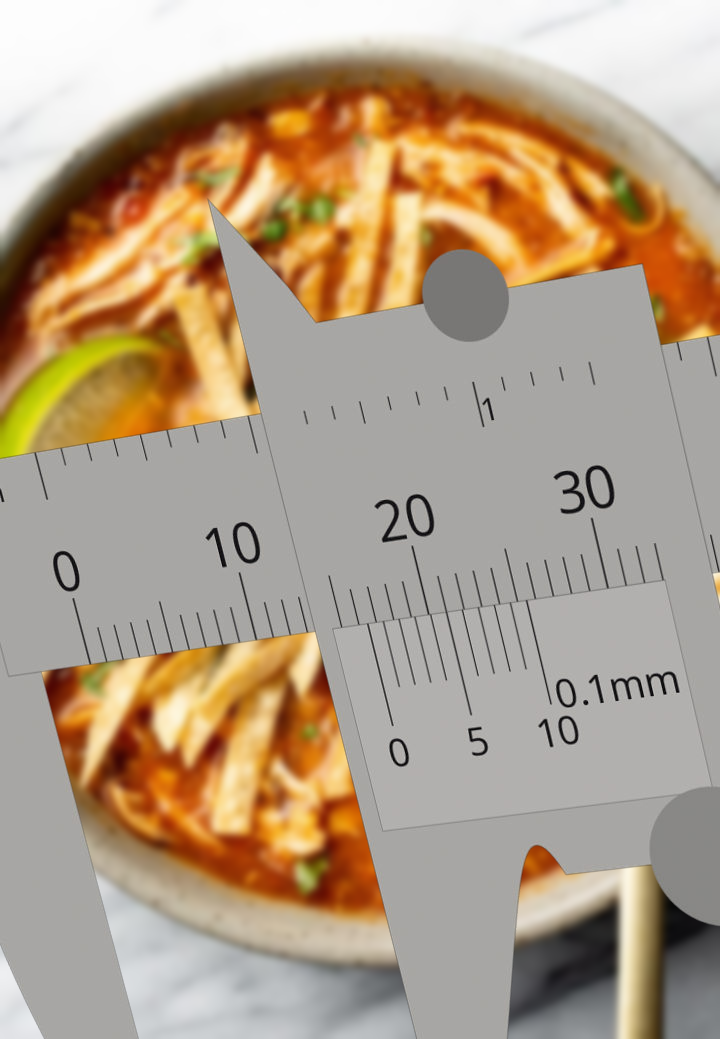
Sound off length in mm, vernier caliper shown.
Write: 16.5 mm
